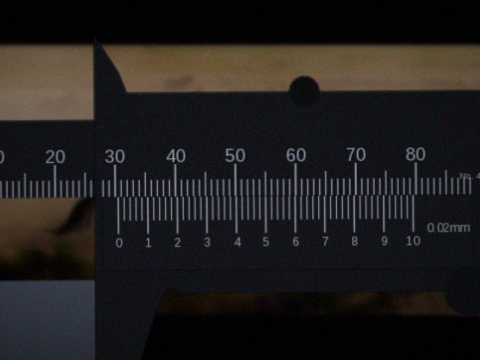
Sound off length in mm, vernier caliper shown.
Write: 30.5 mm
